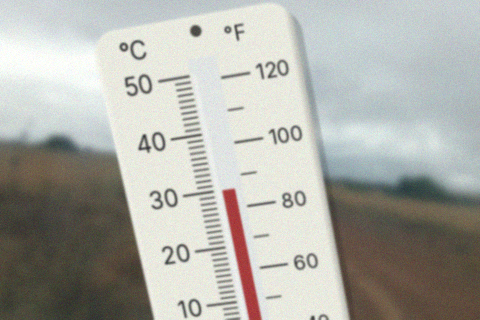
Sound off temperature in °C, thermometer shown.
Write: 30 °C
